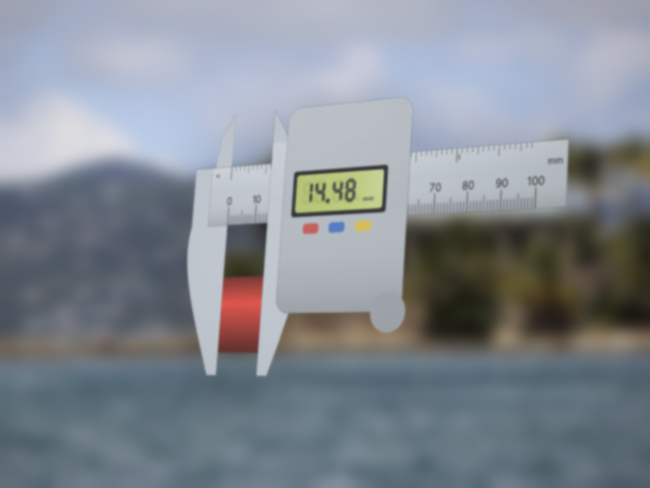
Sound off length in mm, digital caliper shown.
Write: 14.48 mm
